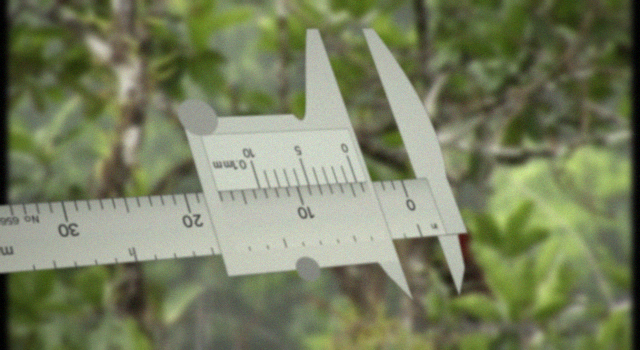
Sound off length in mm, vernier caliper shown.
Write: 4.4 mm
